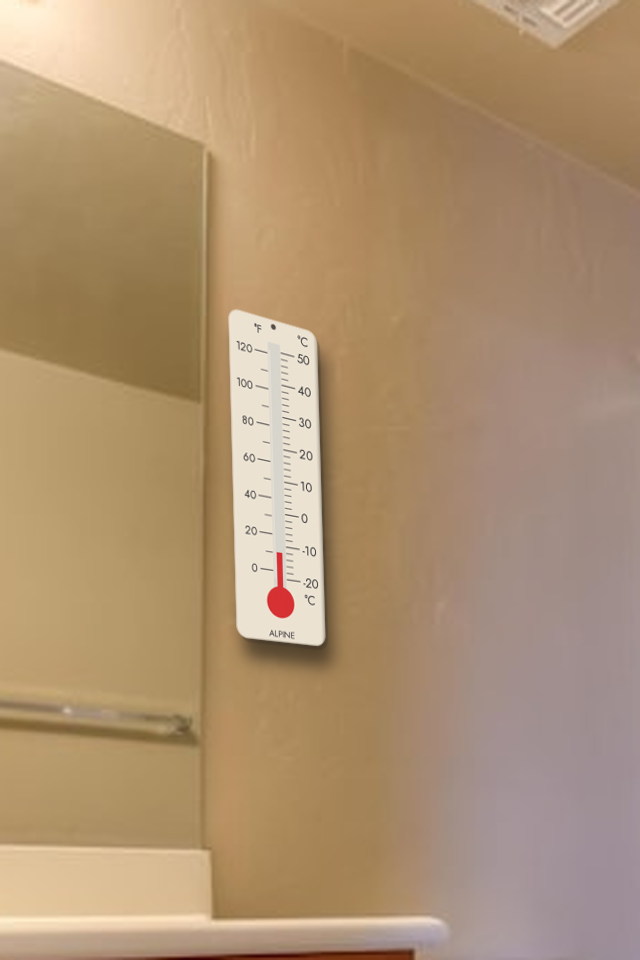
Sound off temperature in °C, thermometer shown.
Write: -12 °C
